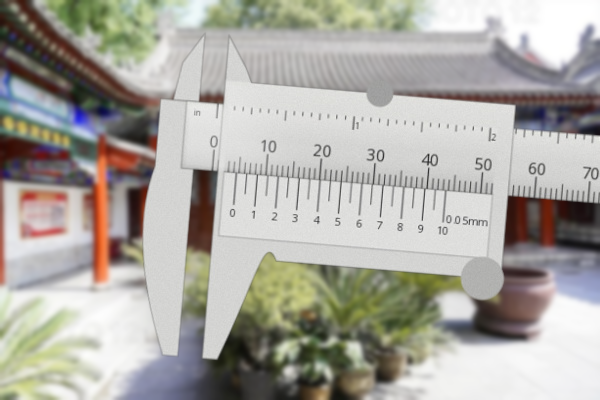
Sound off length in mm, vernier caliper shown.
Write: 4.5 mm
